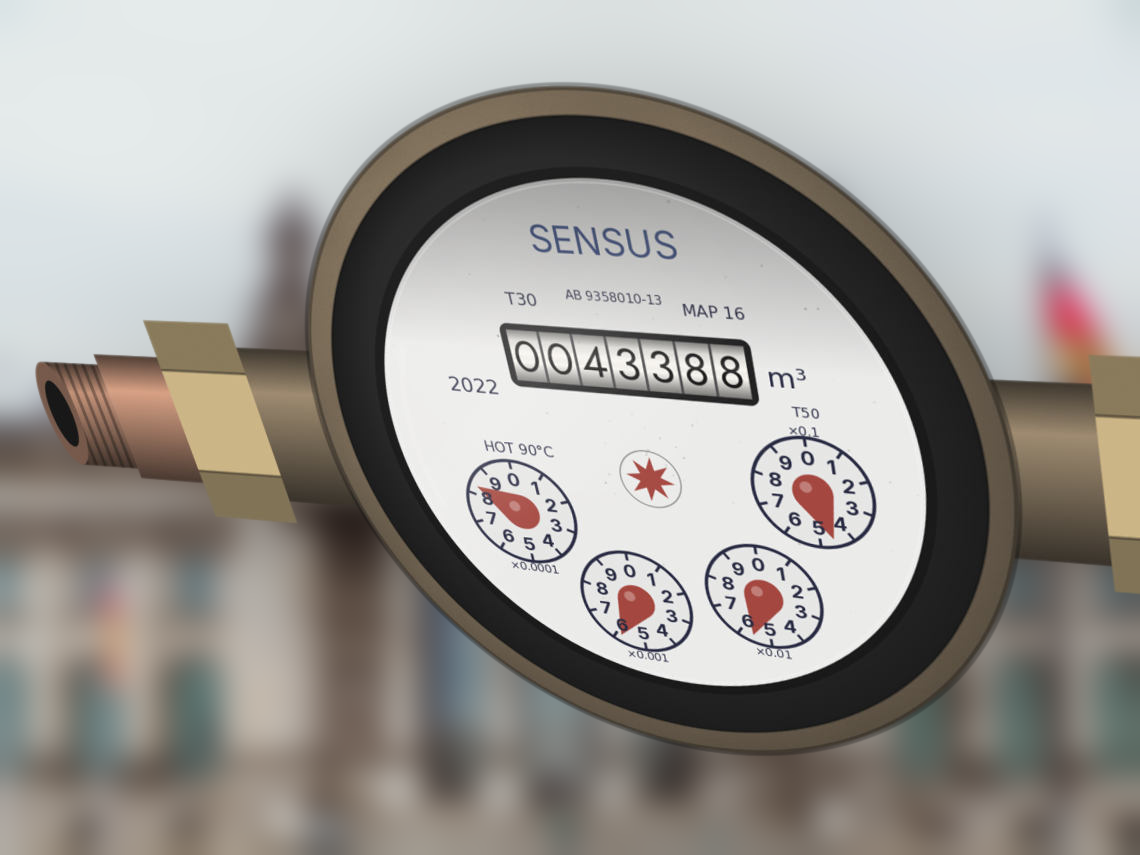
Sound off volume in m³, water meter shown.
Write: 43388.4558 m³
